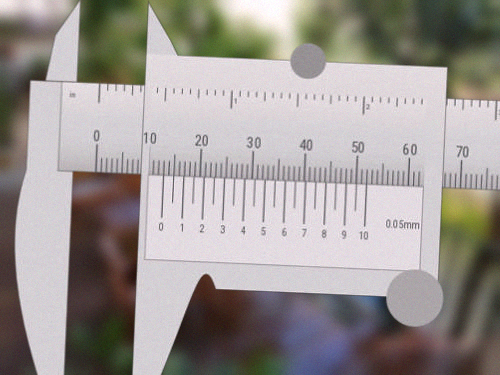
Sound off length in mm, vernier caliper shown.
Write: 13.0 mm
